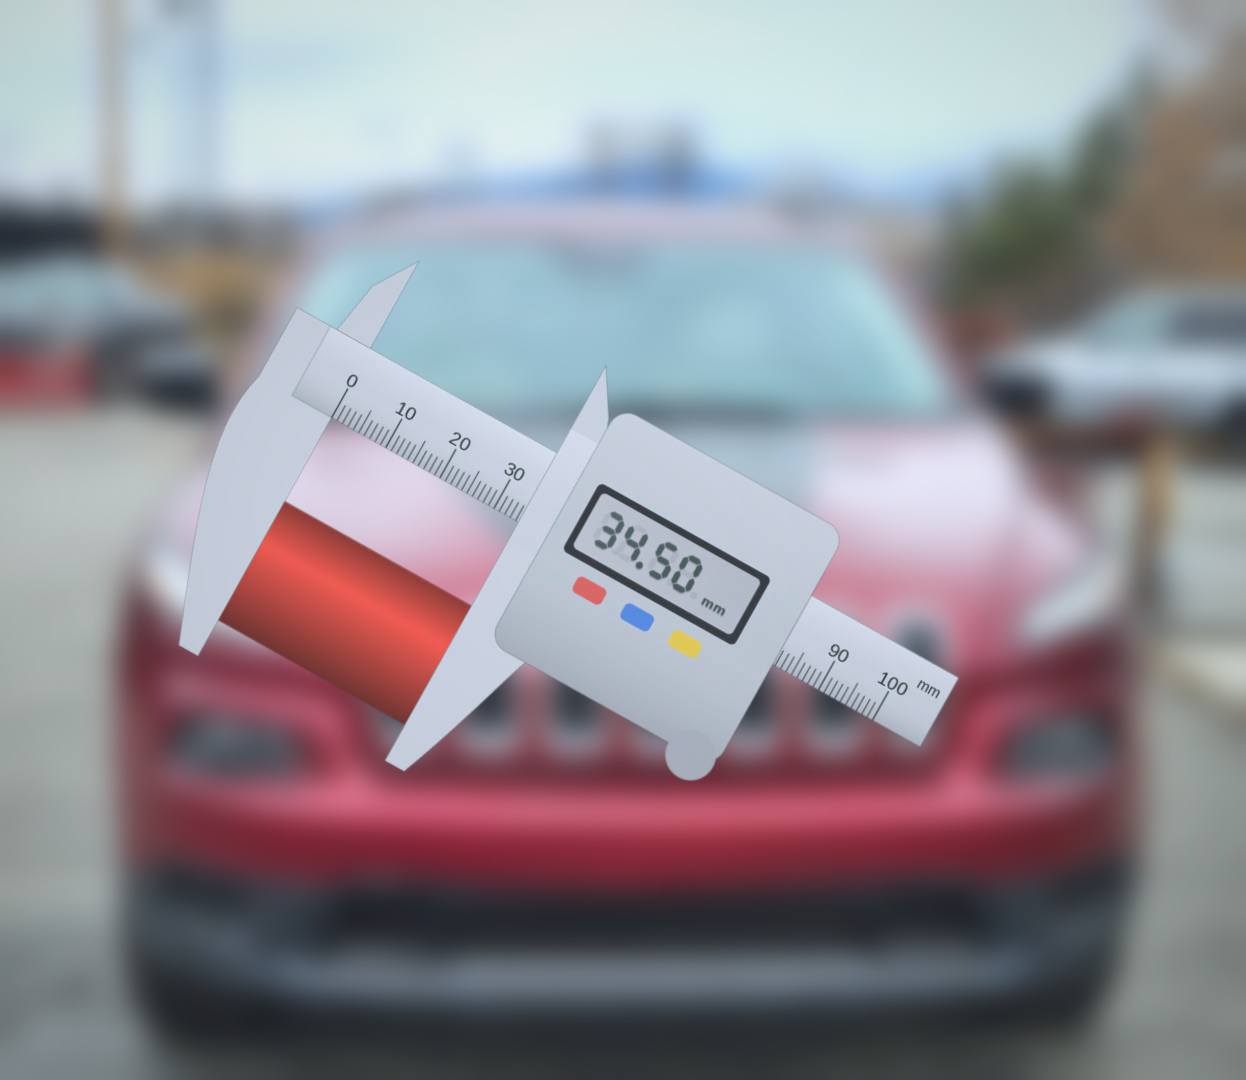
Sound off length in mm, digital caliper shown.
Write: 34.50 mm
